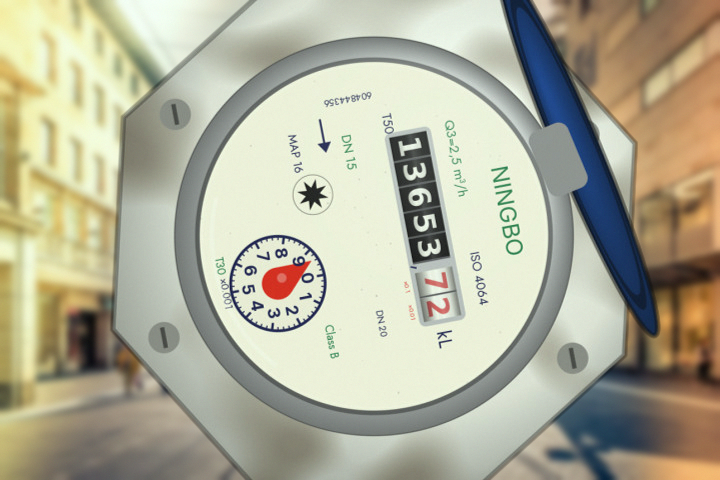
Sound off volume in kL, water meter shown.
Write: 13653.719 kL
